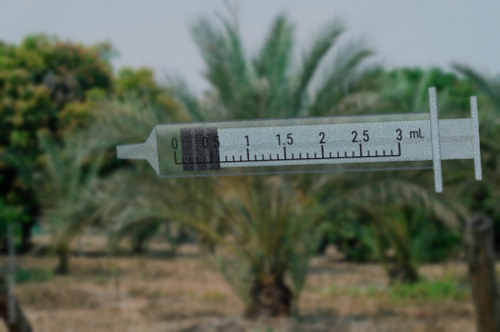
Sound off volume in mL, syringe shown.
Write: 0.1 mL
